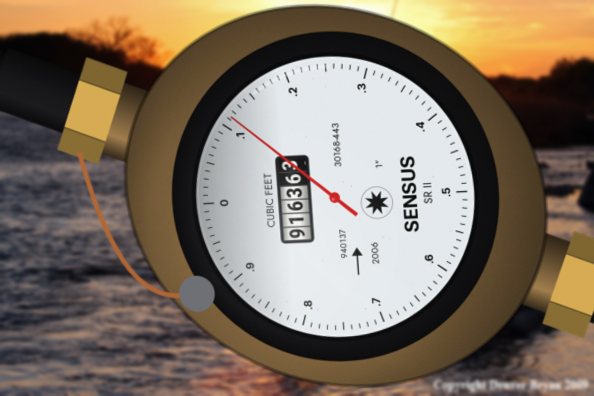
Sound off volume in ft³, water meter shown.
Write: 916363.11 ft³
